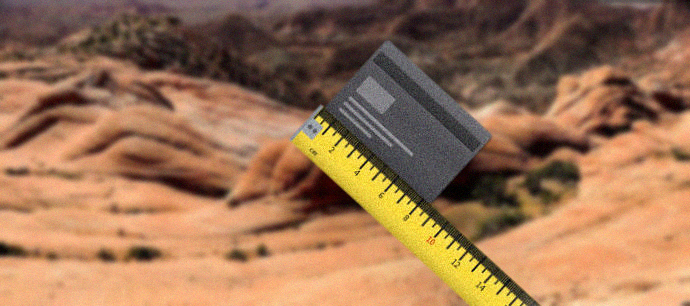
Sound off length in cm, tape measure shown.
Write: 8.5 cm
